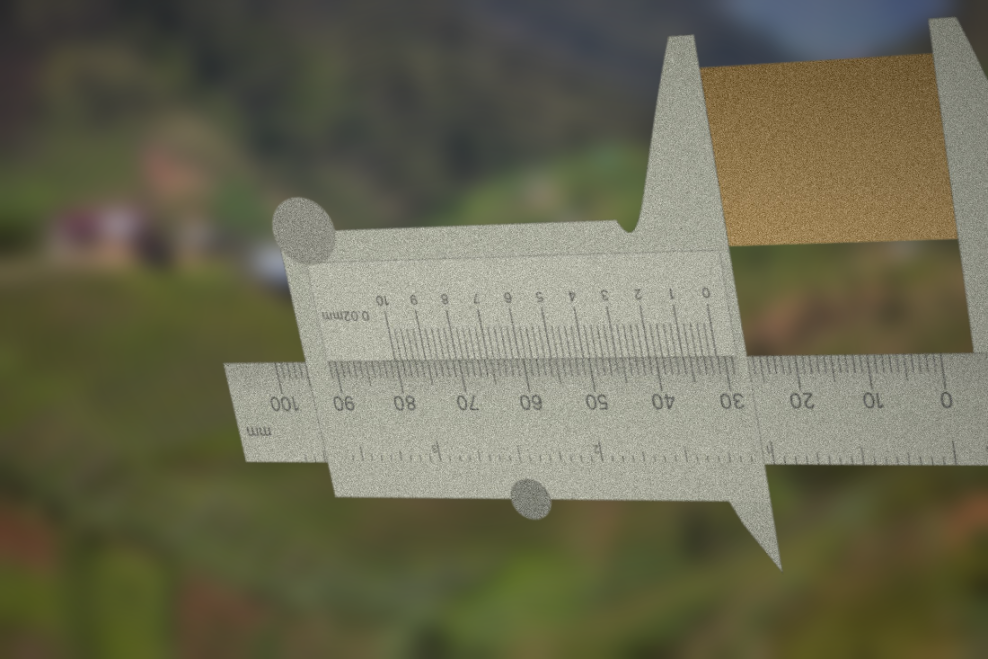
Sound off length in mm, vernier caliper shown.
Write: 31.2 mm
